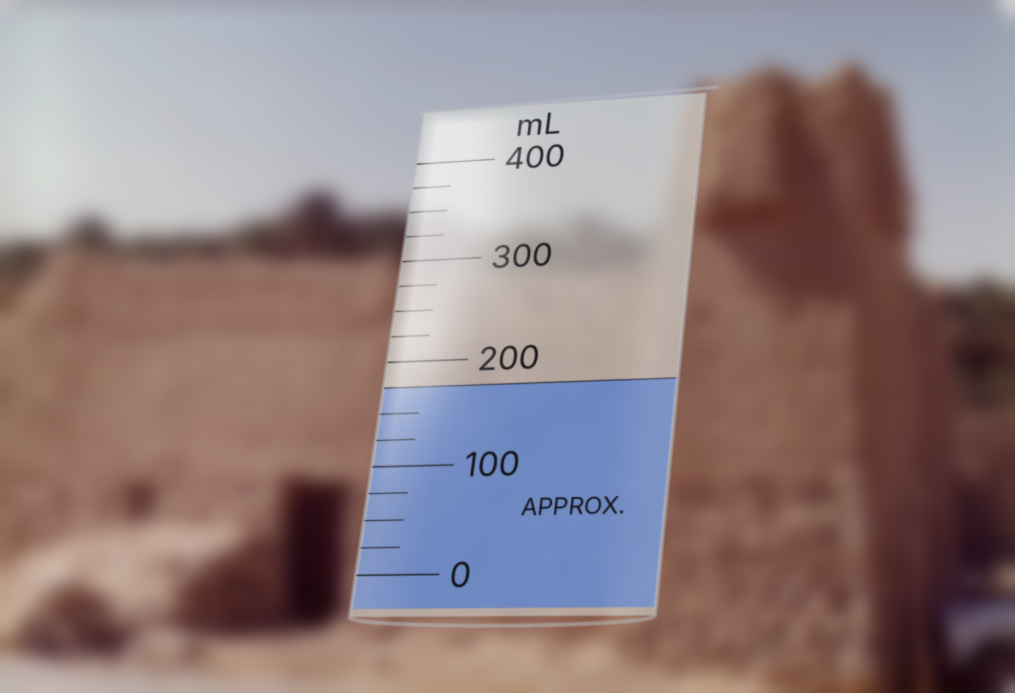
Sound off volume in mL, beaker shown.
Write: 175 mL
